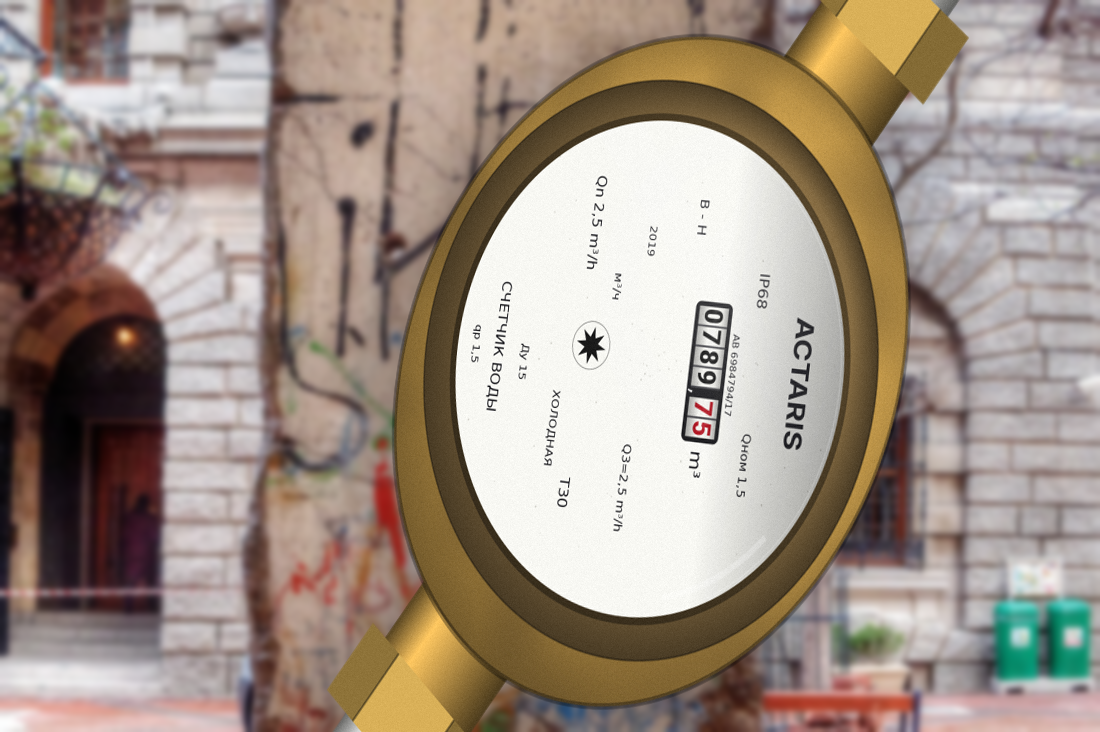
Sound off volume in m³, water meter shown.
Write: 789.75 m³
